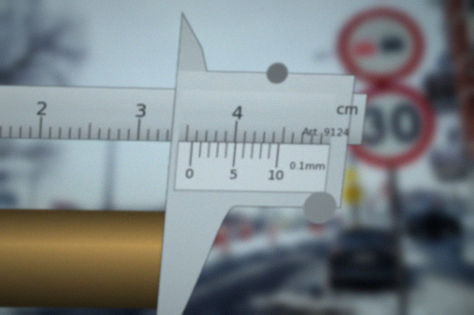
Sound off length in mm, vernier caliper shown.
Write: 35.6 mm
